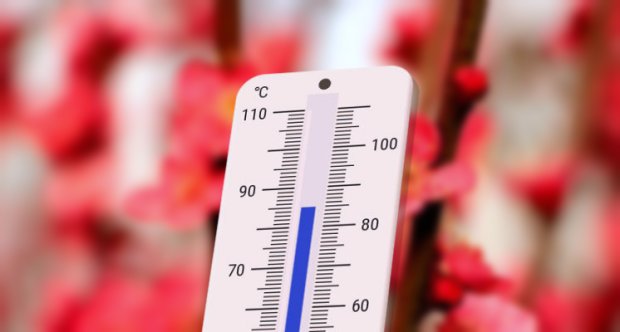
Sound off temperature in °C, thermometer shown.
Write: 85 °C
